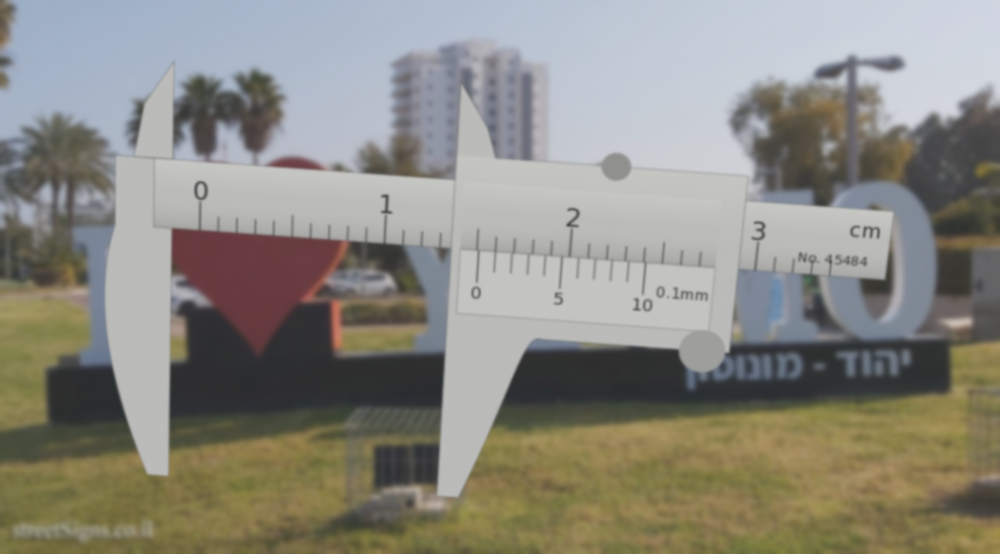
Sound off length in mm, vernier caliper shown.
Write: 15.1 mm
